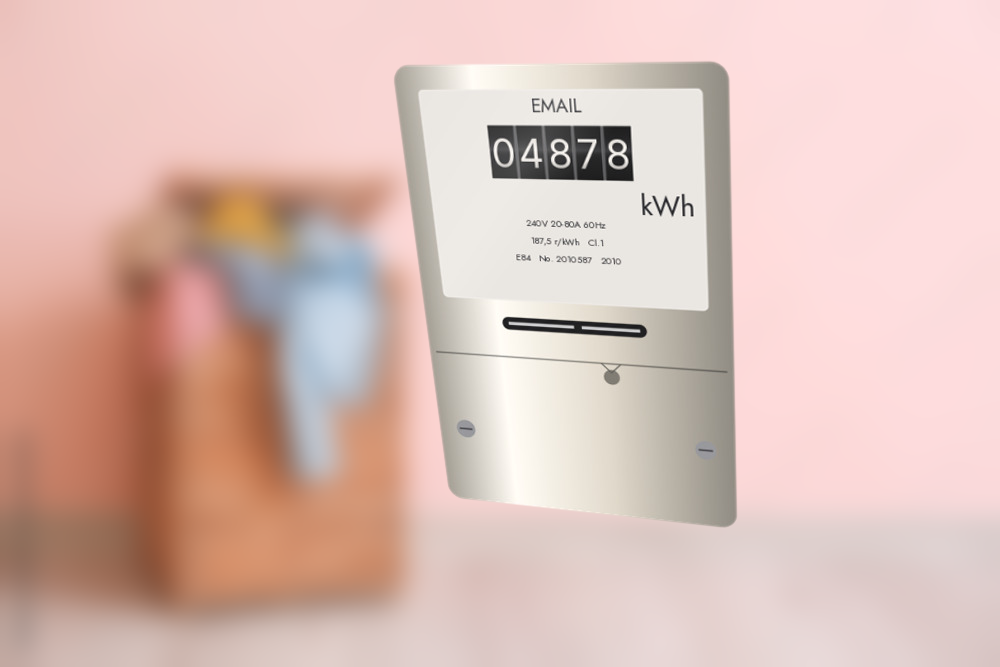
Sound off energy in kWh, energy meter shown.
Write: 4878 kWh
